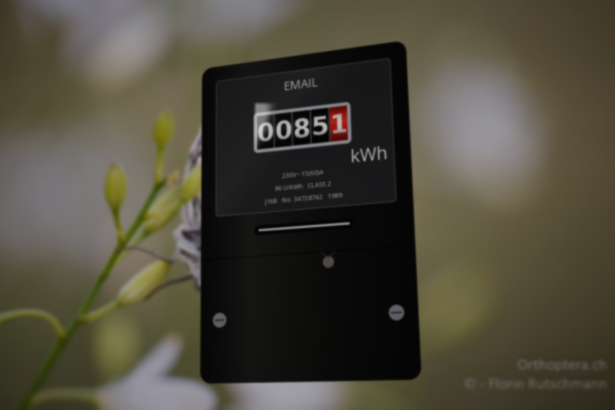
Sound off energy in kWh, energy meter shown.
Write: 85.1 kWh
